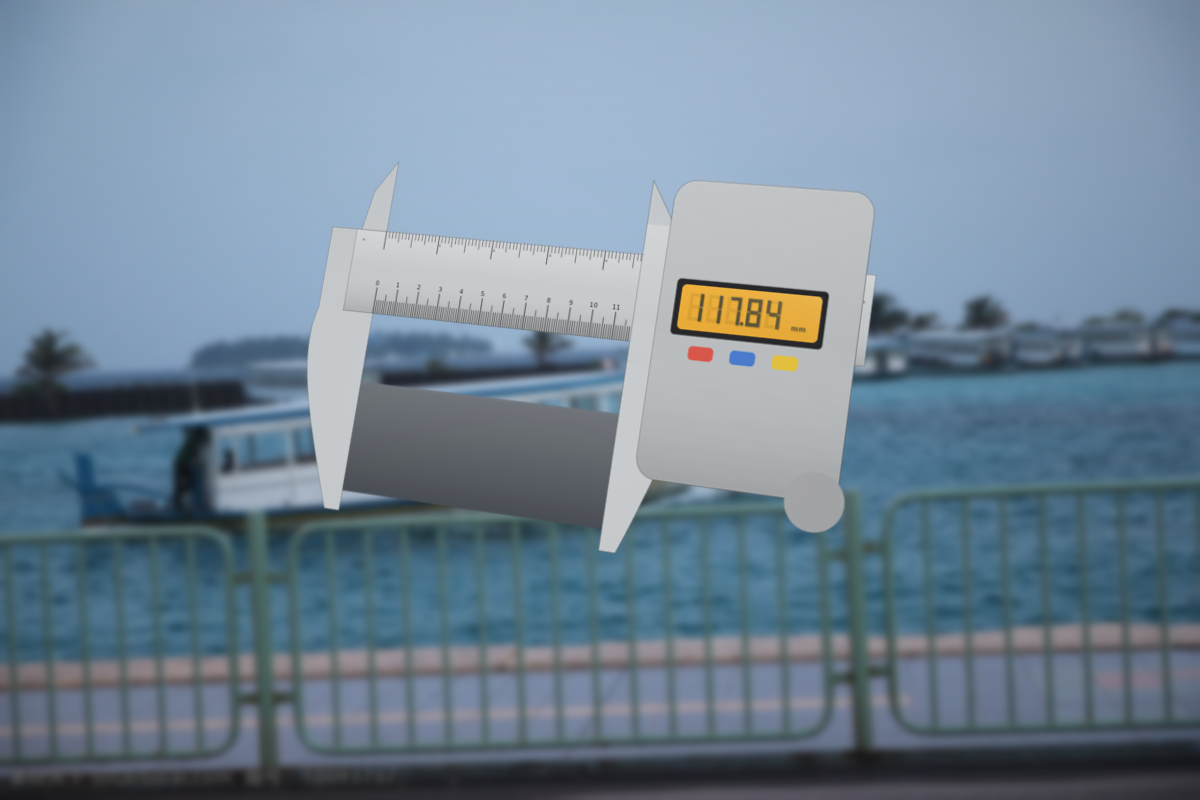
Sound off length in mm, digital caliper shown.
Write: 117.84 mm
